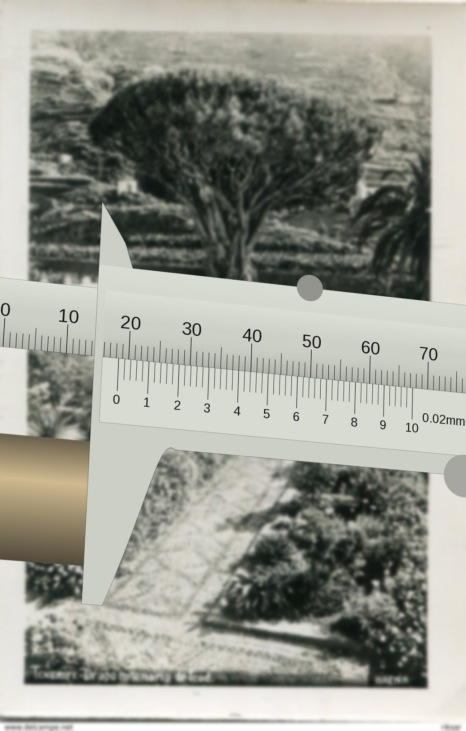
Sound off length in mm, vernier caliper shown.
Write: 18.4 mm
